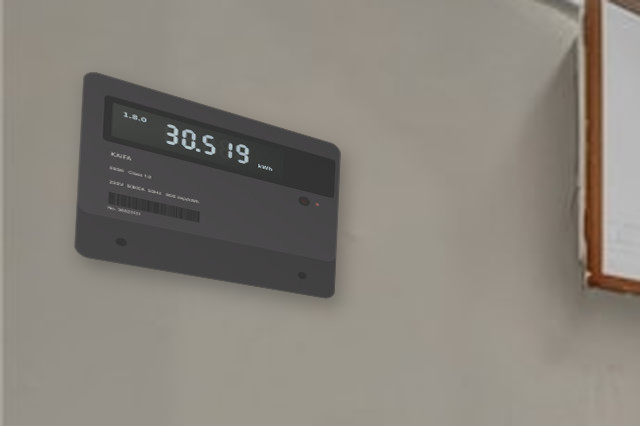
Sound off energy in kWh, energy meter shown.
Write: 30.519 kWh
